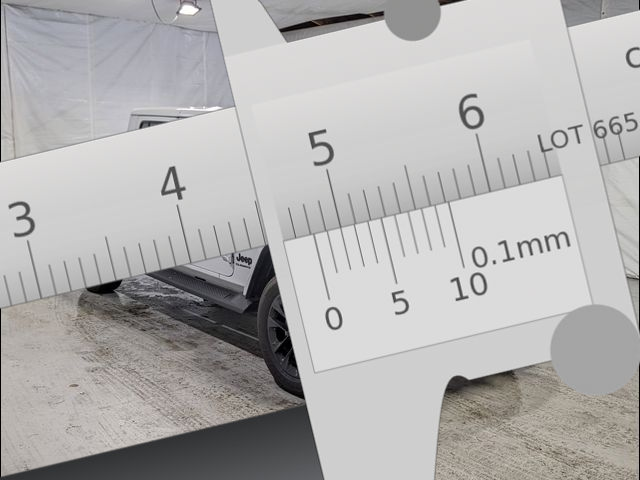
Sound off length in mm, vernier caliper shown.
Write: 48.2 mm
